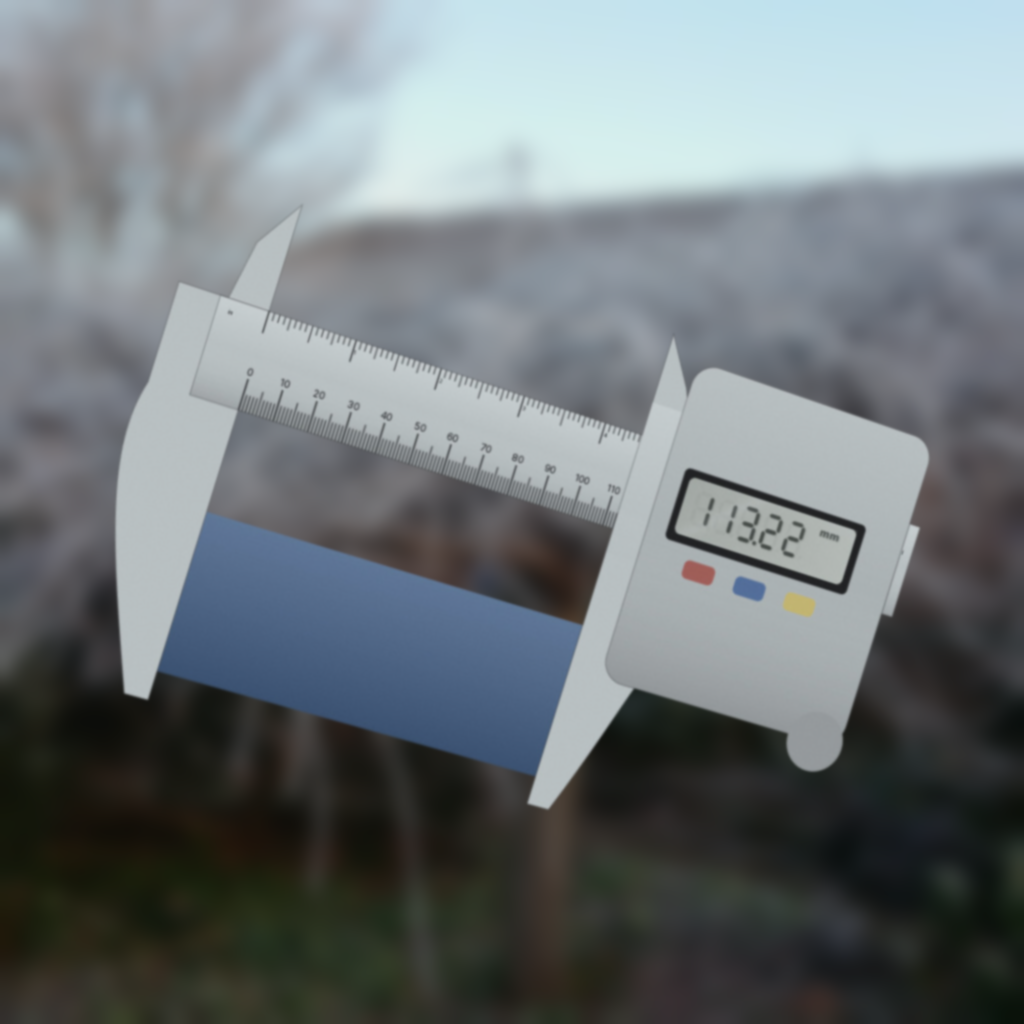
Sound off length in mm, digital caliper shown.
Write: 113.22 mm
